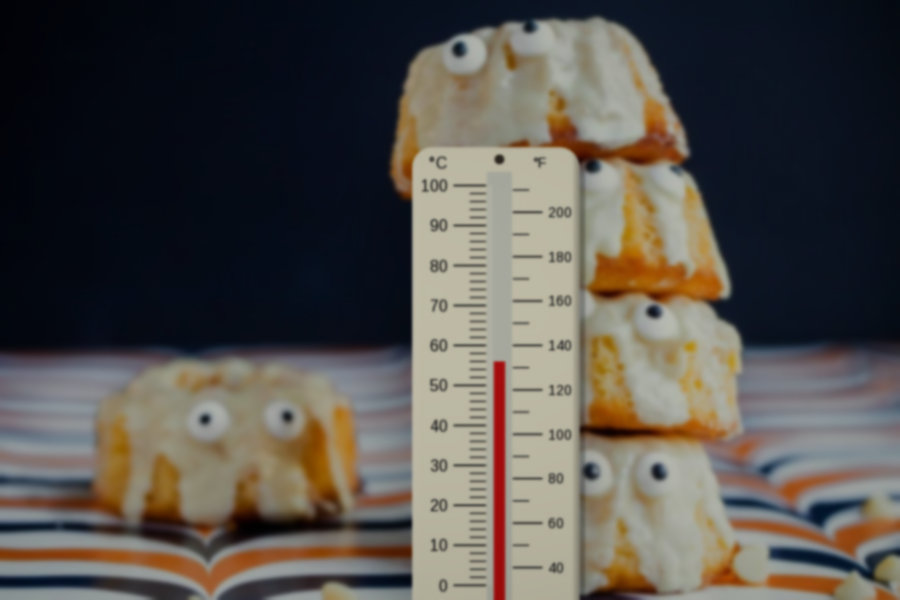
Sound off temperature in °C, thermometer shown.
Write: 56 °C
